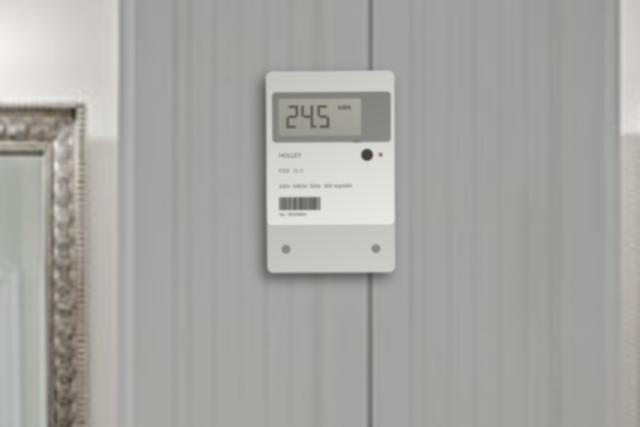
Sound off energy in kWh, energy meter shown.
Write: 24.5 kWh
